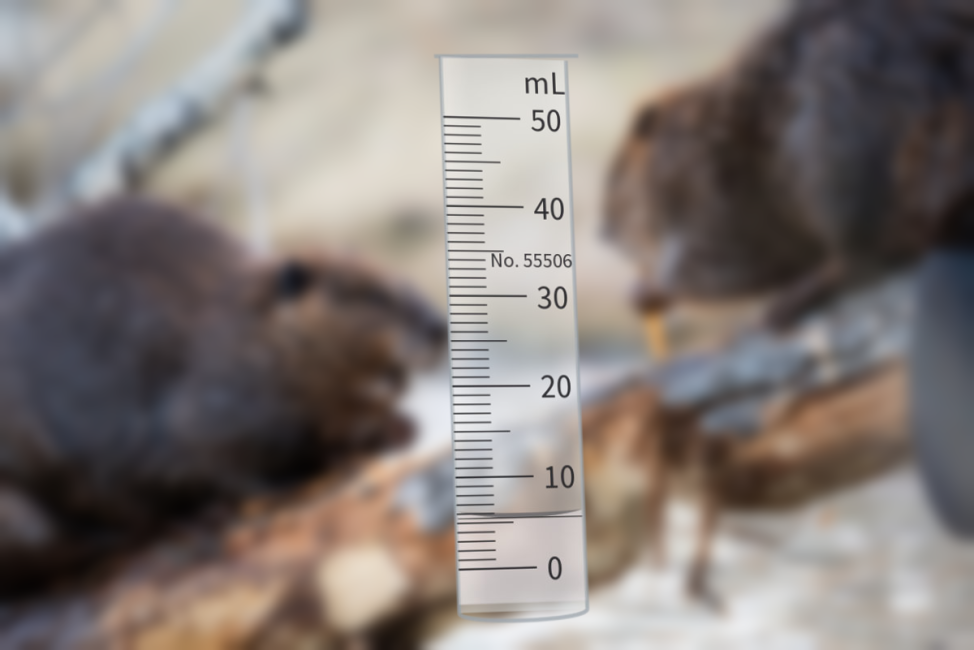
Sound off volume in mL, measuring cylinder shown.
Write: 5.5 mL
